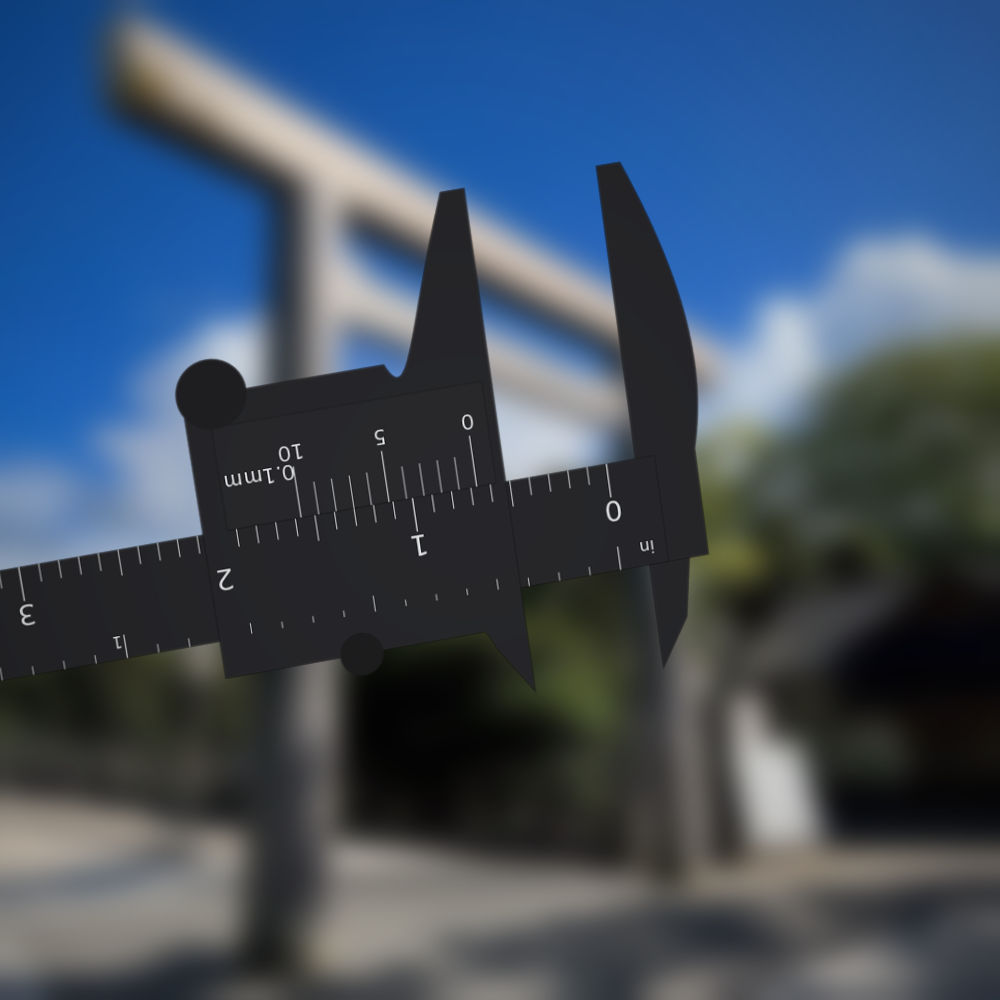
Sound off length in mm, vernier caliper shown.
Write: 6.7 mm
